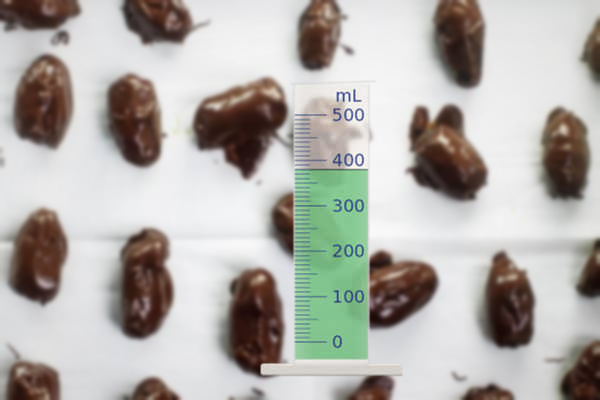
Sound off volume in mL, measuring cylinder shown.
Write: 380 mL
